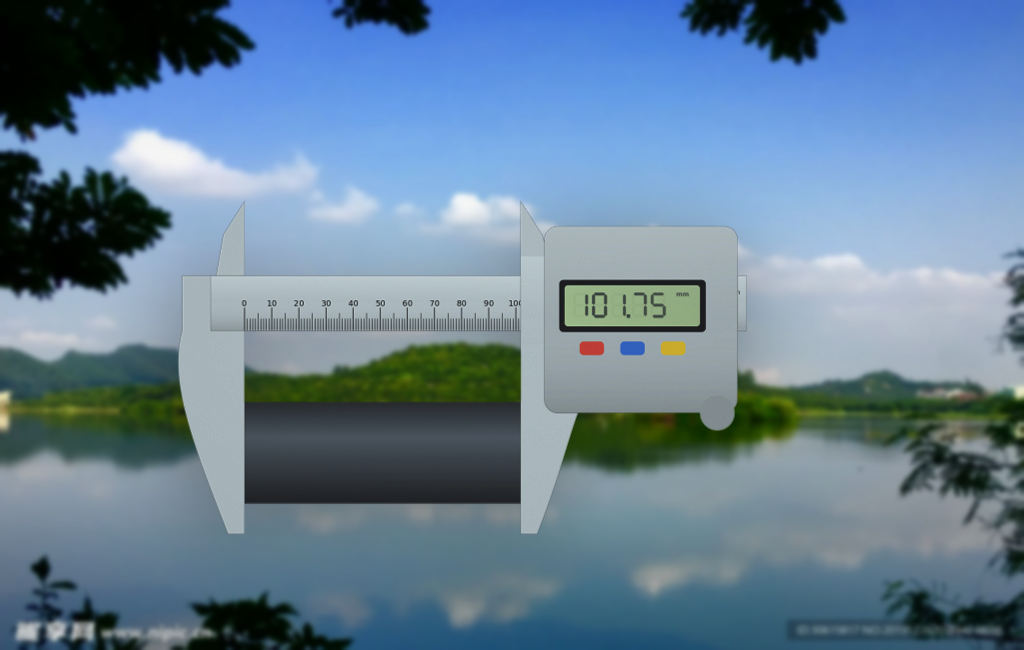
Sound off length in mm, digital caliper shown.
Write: 101.75 mm
